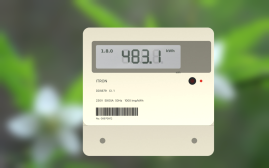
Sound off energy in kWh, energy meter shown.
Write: 483.1 kWh
